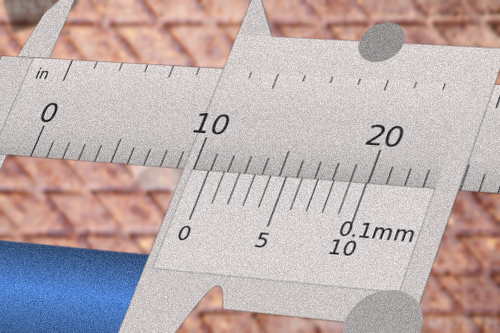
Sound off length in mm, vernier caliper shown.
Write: 10.9 mm
